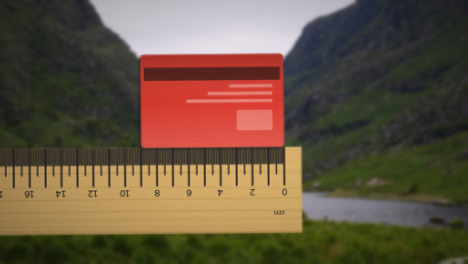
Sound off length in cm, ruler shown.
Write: 9 cm
